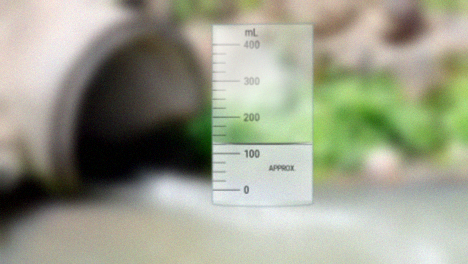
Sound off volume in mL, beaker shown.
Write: 125 mL
